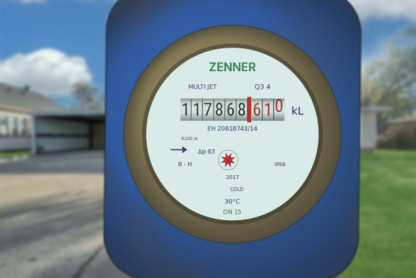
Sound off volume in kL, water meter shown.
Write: 117868.610 kL
